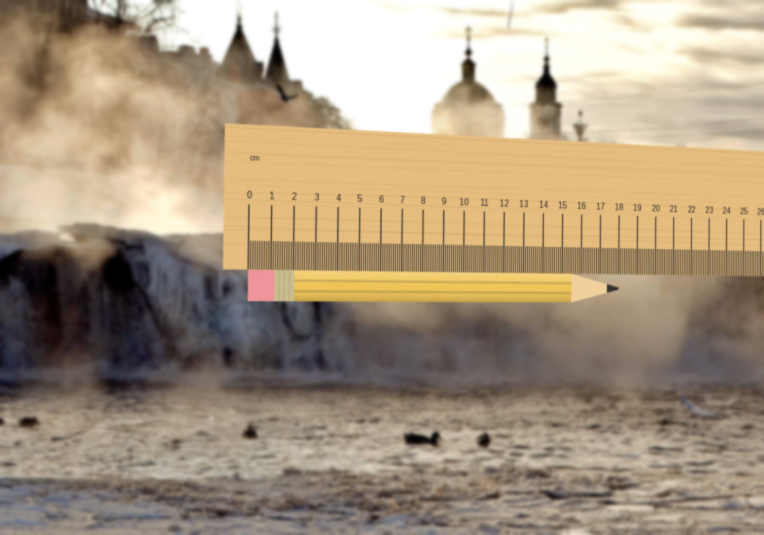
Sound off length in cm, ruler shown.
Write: 18 cm
